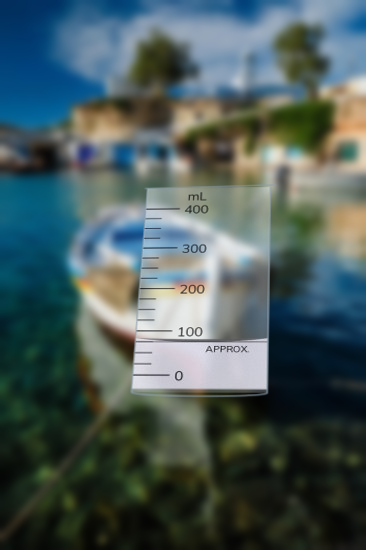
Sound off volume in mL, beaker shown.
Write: 75 mL
